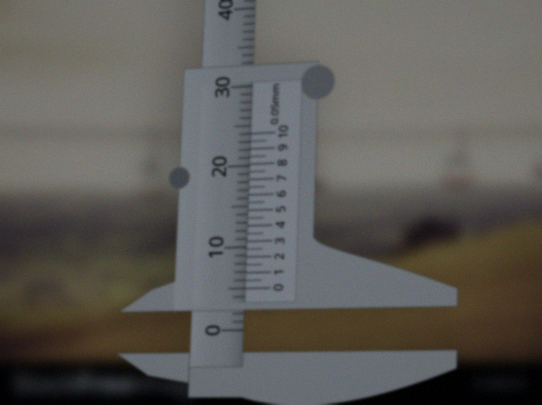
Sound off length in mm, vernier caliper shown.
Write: 5.0 mm
